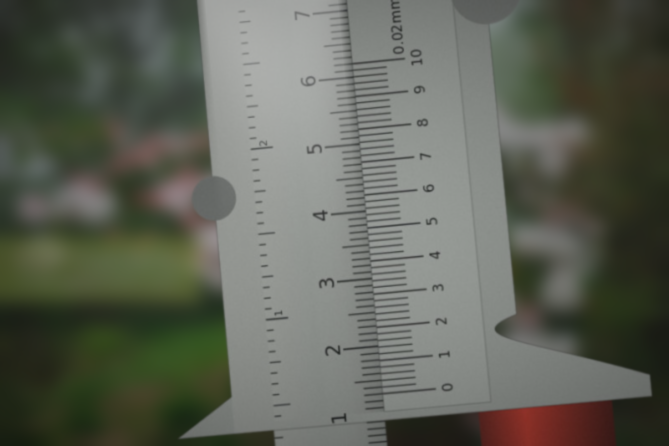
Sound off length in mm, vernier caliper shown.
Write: 13.0 mm
